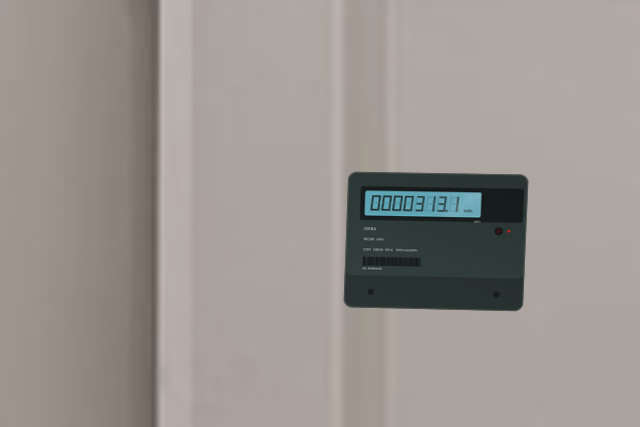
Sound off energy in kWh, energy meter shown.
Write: 313.1 kWh
